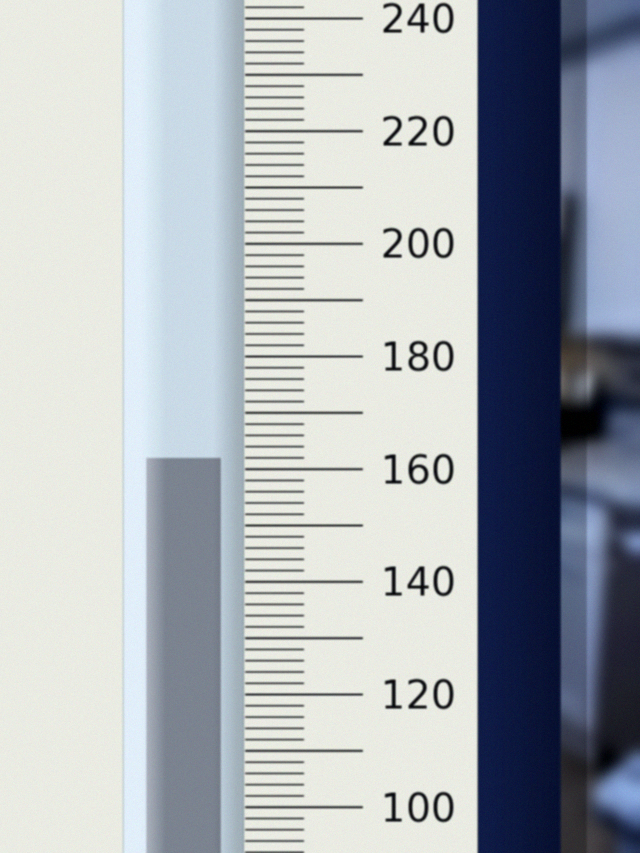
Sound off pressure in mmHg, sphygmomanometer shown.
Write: 162 mmHg
